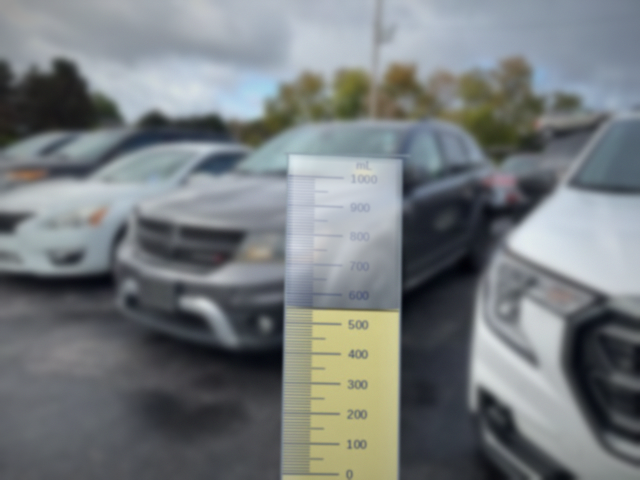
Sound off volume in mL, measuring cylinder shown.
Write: 550 mL
